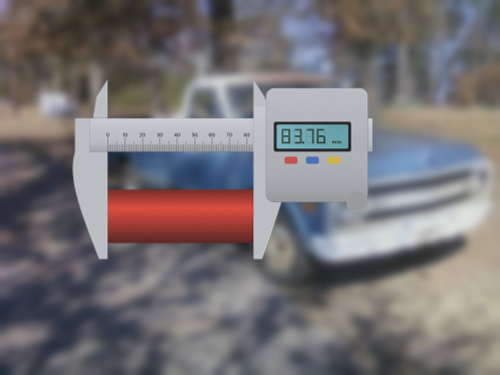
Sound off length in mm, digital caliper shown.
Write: 83.76 mm
